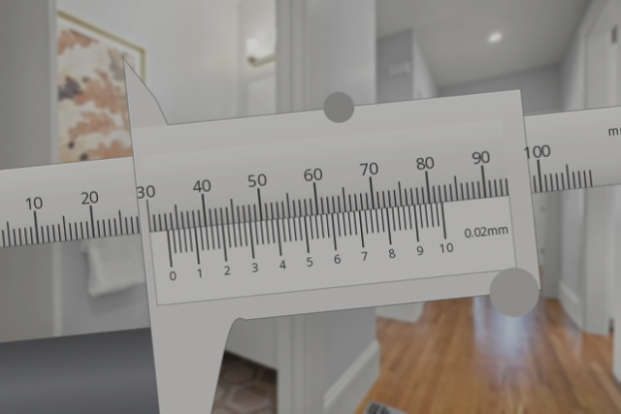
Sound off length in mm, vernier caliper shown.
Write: 33.2 mm
